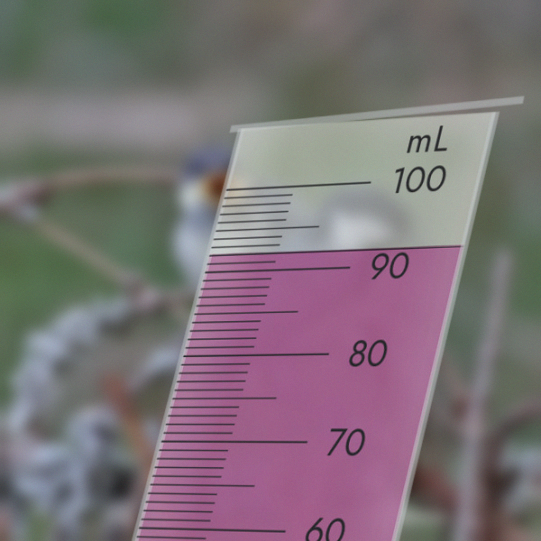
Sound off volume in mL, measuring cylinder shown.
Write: 92 mL
